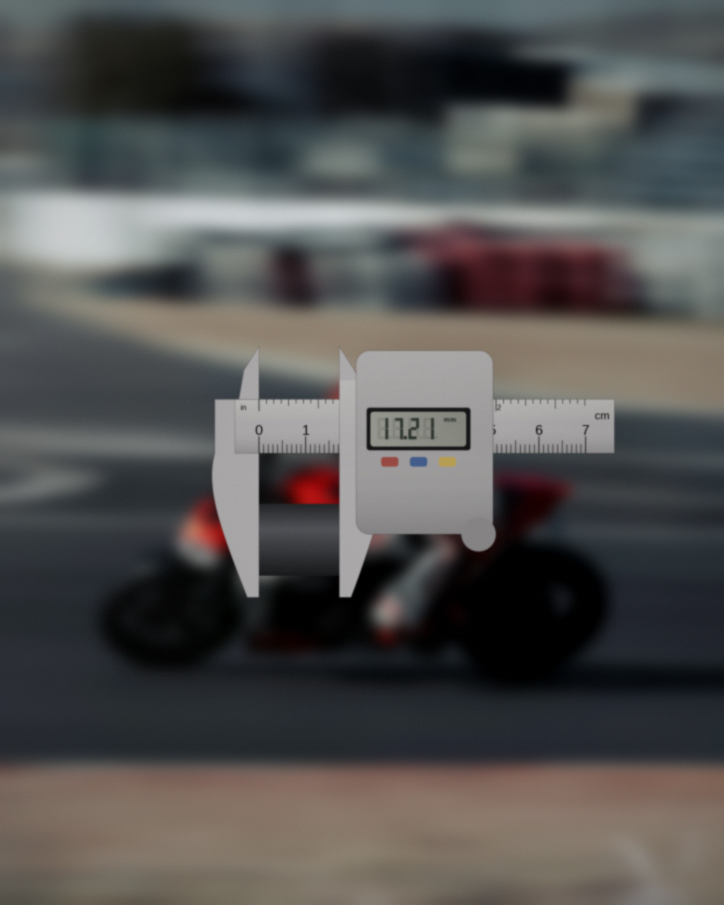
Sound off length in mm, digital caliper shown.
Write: 17.21 mm
